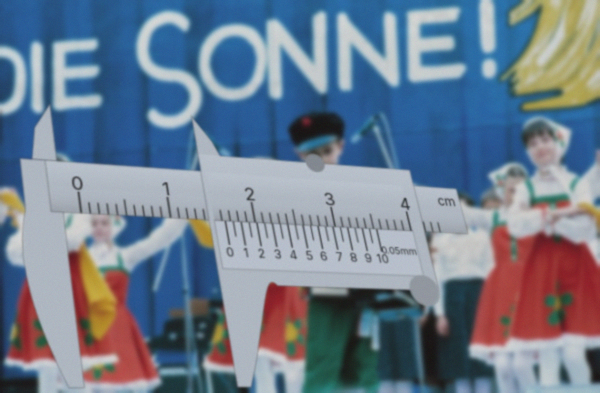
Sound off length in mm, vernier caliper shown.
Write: 16.4 mm
